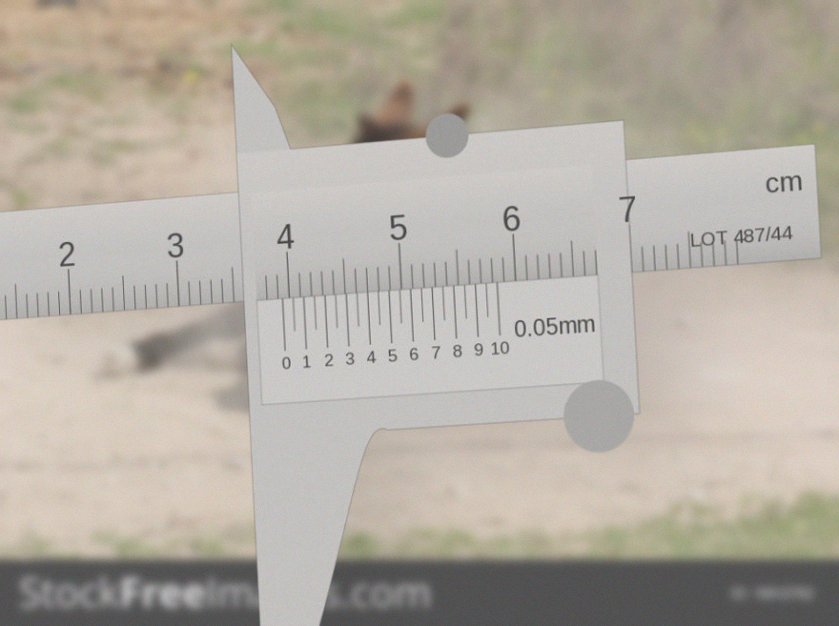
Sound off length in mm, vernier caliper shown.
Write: 39.4 mm
